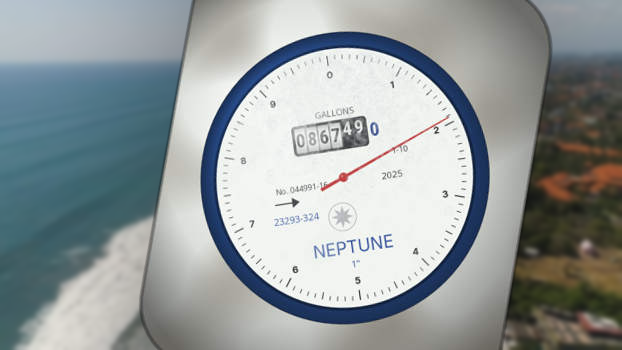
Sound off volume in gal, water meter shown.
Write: 867491.9 gal
